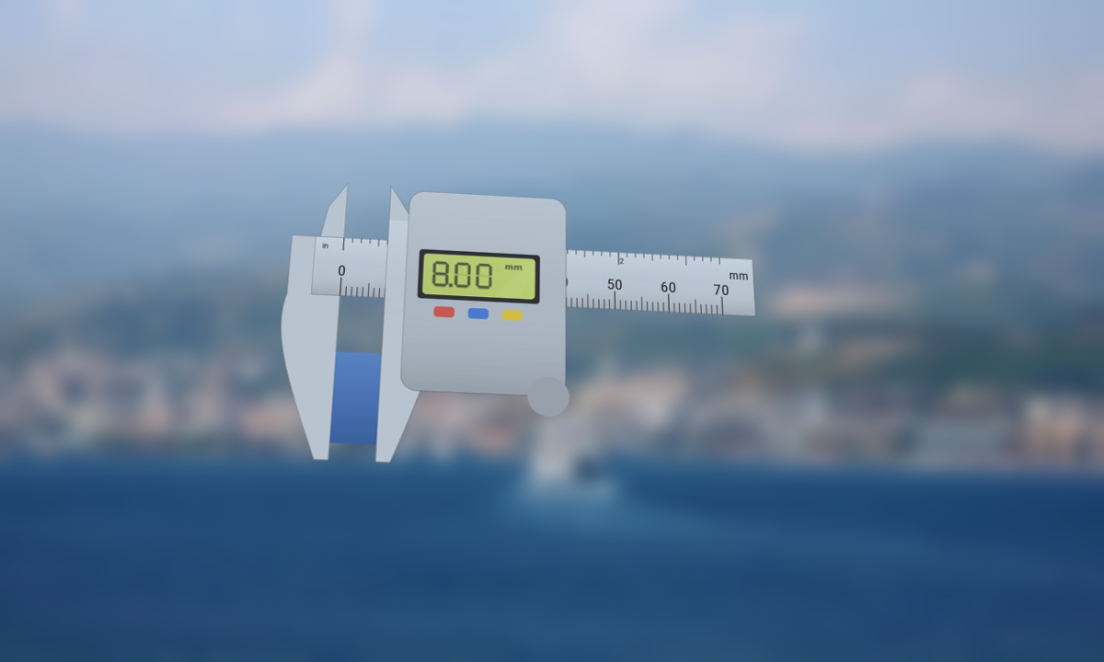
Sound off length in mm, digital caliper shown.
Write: 8.00 mm
